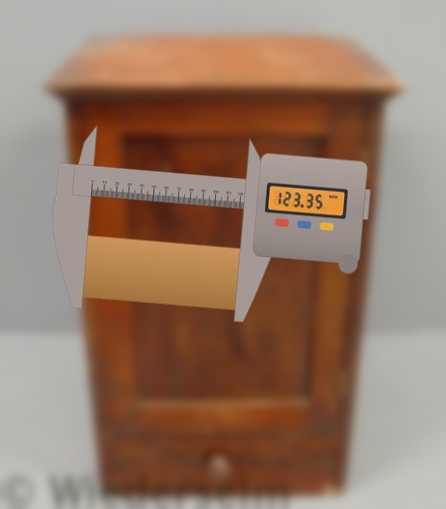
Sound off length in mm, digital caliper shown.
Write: 123.35 mm
